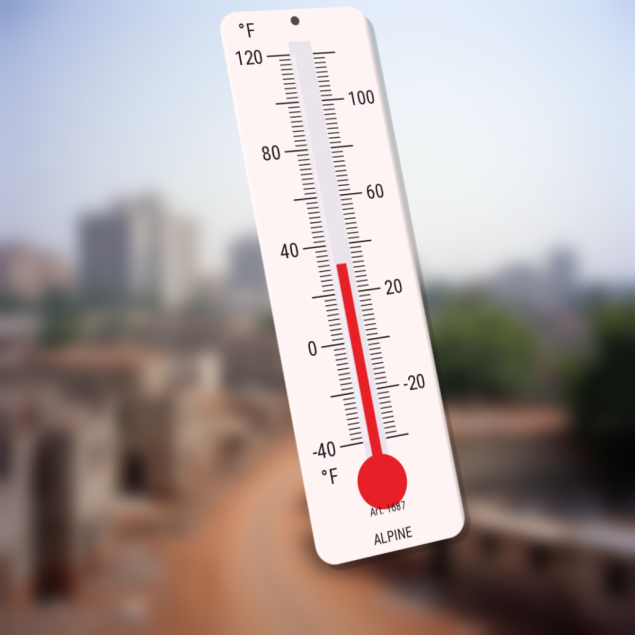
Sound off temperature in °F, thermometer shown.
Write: 32 °F
